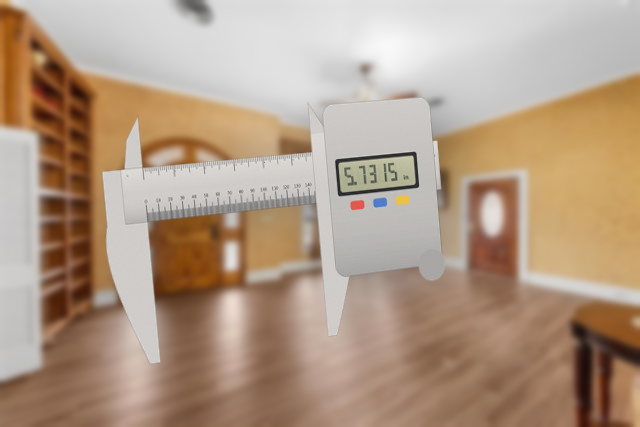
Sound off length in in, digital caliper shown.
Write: 5.7315 in
